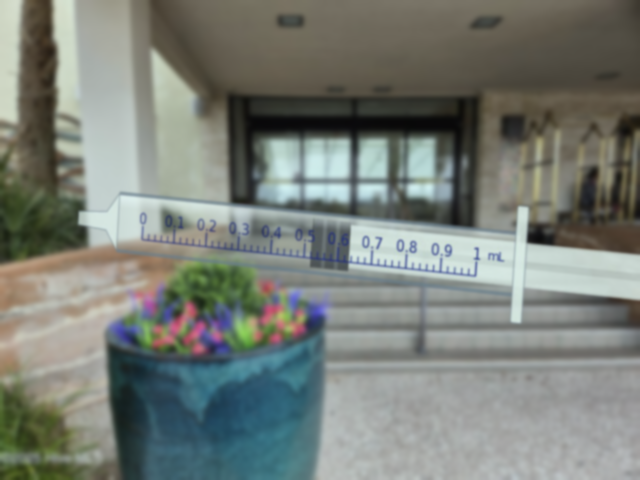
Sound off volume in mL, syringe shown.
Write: 0.52 mL
